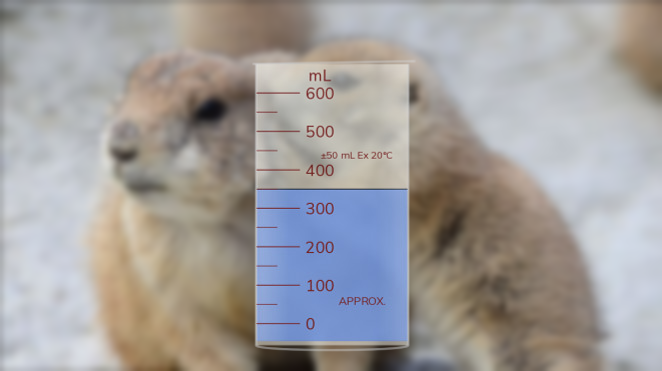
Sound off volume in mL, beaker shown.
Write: 350 mL
